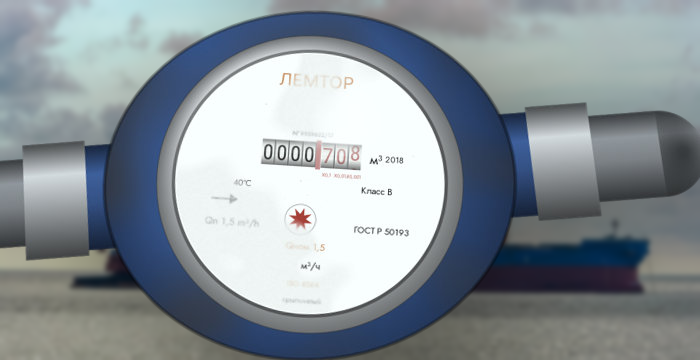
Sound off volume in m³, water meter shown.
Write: 0.708 m³
